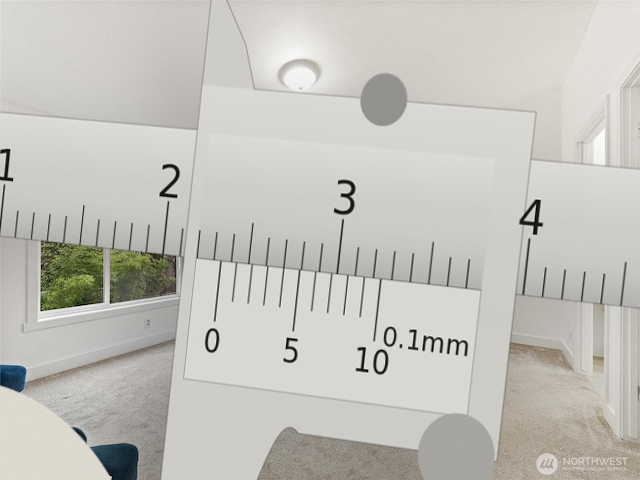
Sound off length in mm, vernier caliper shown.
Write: 23.4 mm
